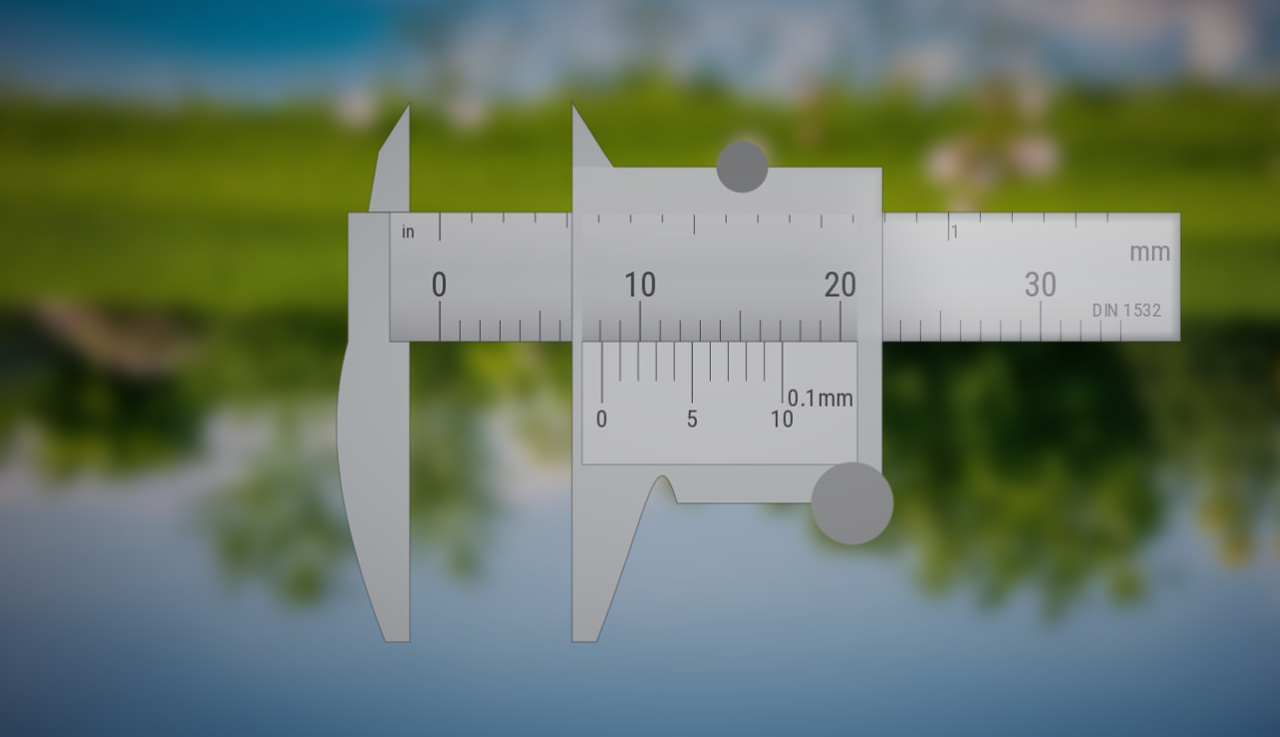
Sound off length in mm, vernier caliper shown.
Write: 8.1 mm
